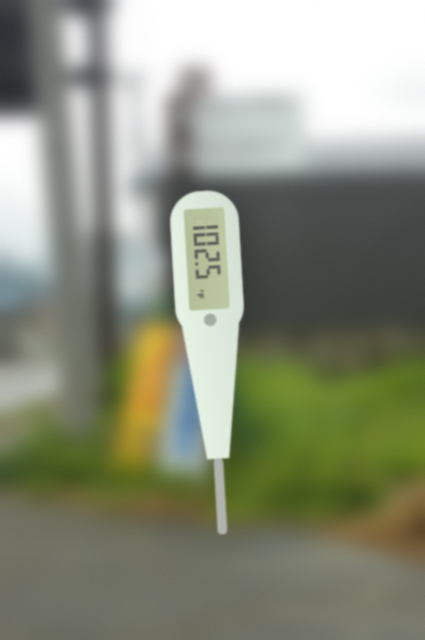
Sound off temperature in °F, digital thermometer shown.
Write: 102.5 °F
